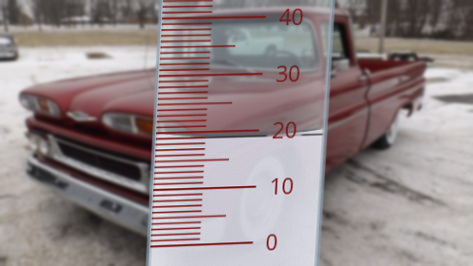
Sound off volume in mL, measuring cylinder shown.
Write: 19 mL
